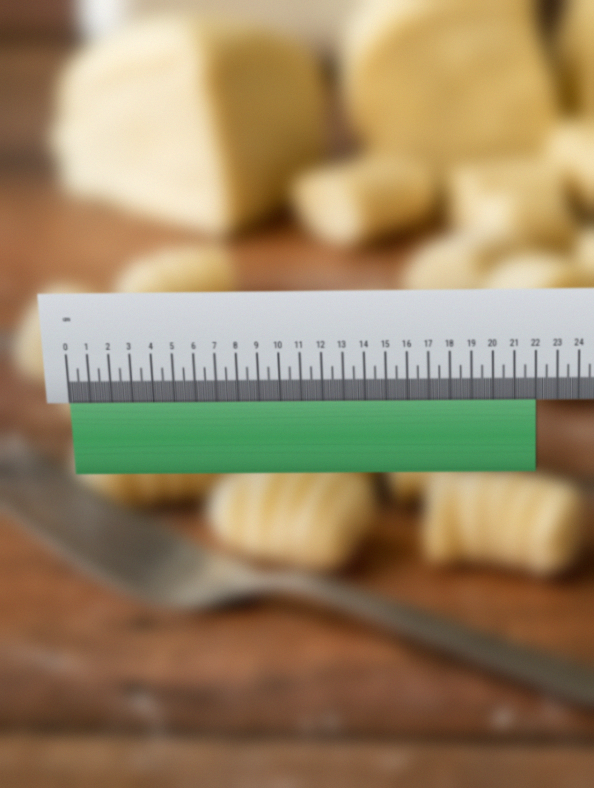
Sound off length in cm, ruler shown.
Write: 22 cm
